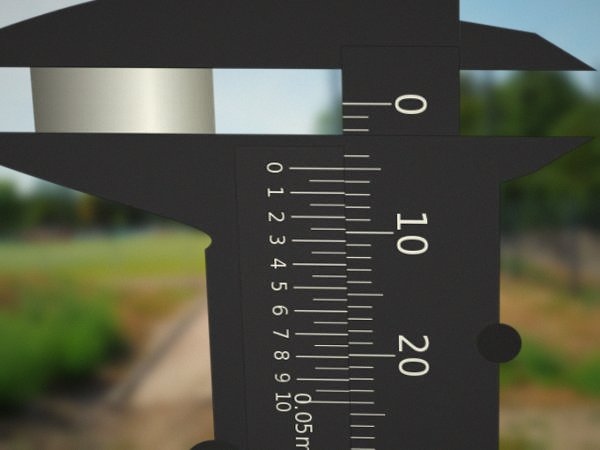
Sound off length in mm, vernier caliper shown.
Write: 5.0 mm
